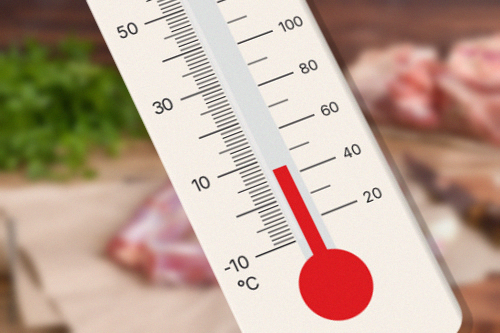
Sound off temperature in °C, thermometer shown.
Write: 7 °C
